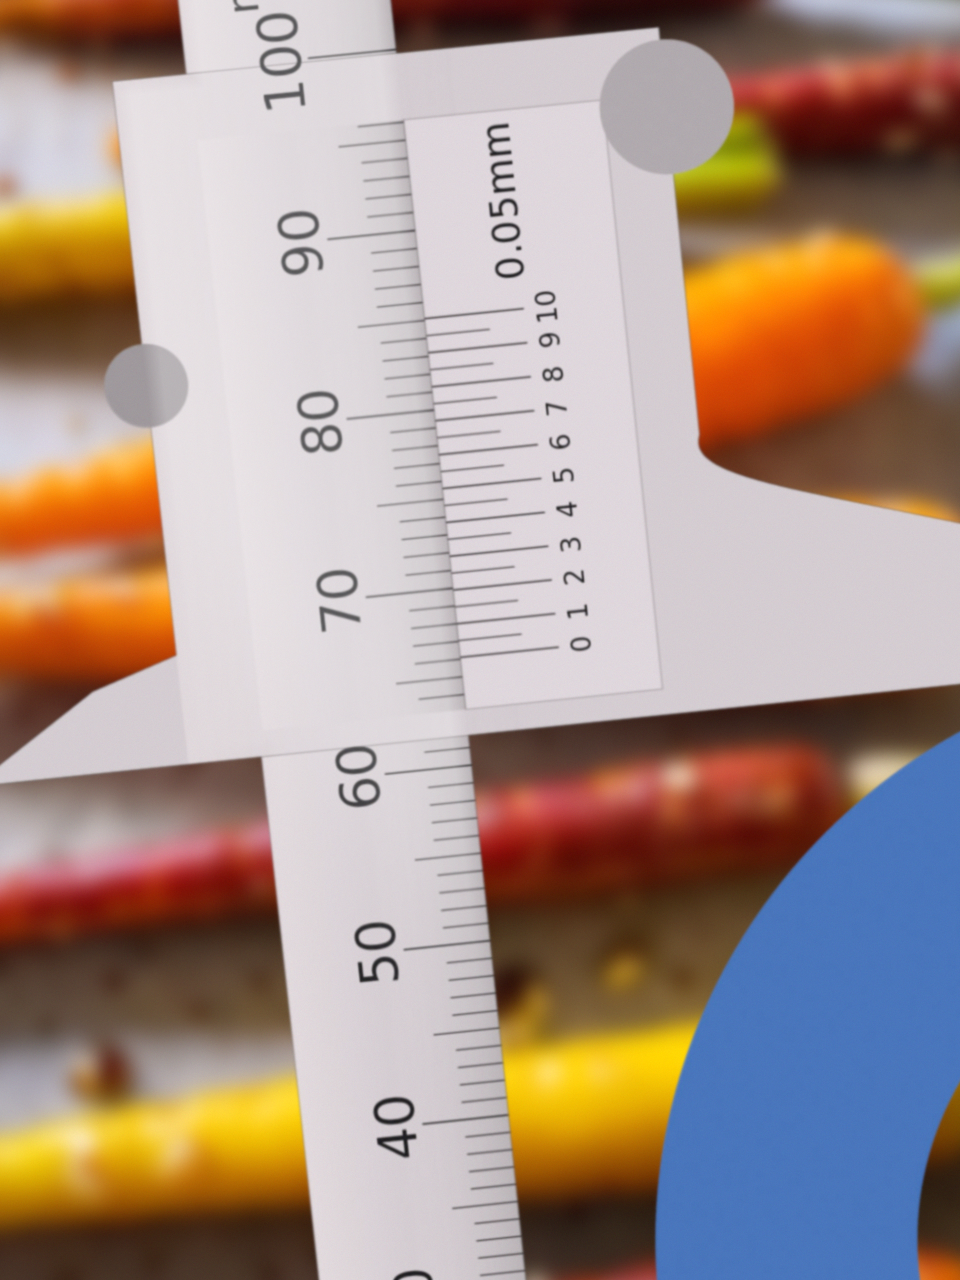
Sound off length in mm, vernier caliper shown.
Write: 66.1 mm
